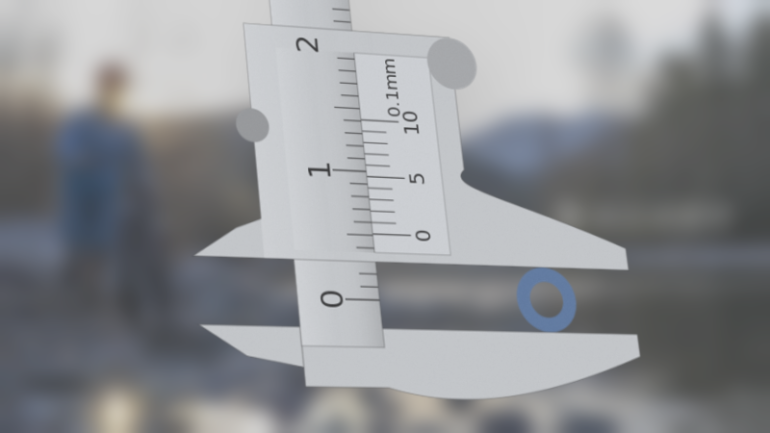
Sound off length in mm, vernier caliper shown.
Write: 5.1 mm
